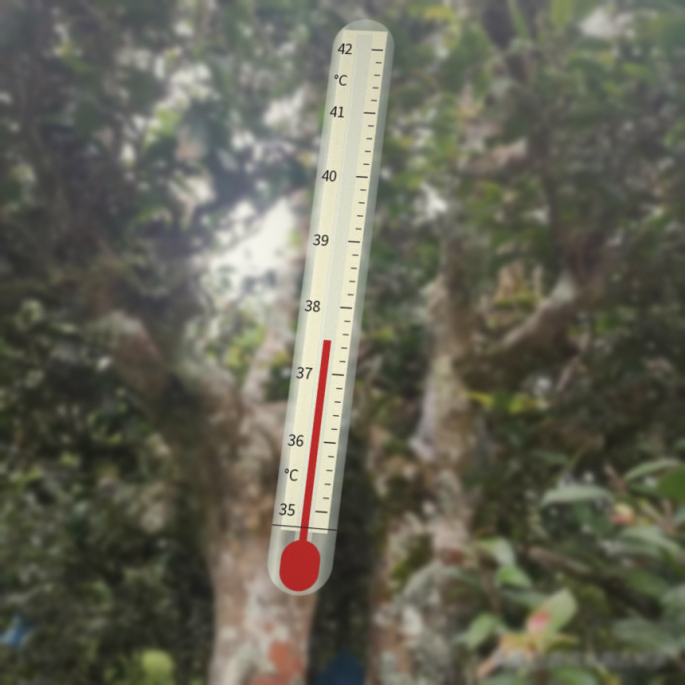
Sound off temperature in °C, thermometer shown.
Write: 37.5 °C
